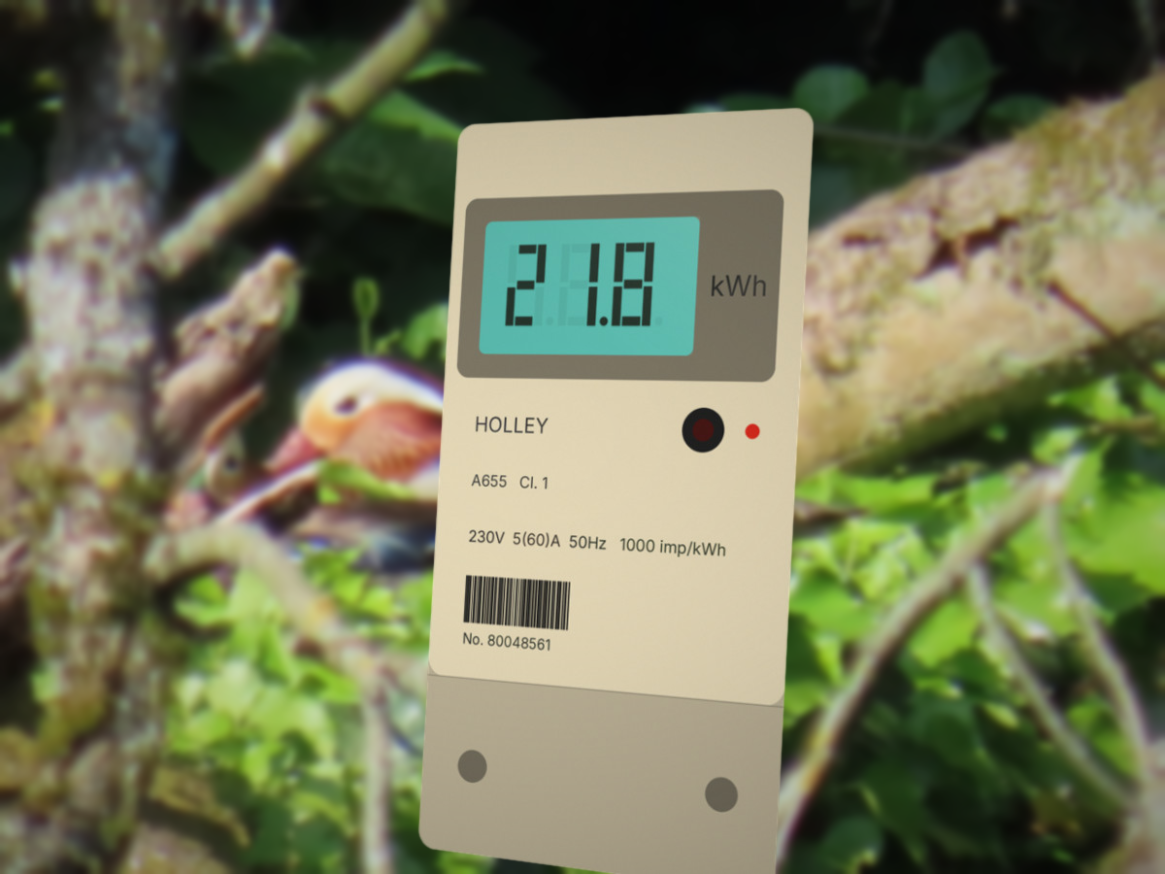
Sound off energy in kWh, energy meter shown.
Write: 21.8 kWh
